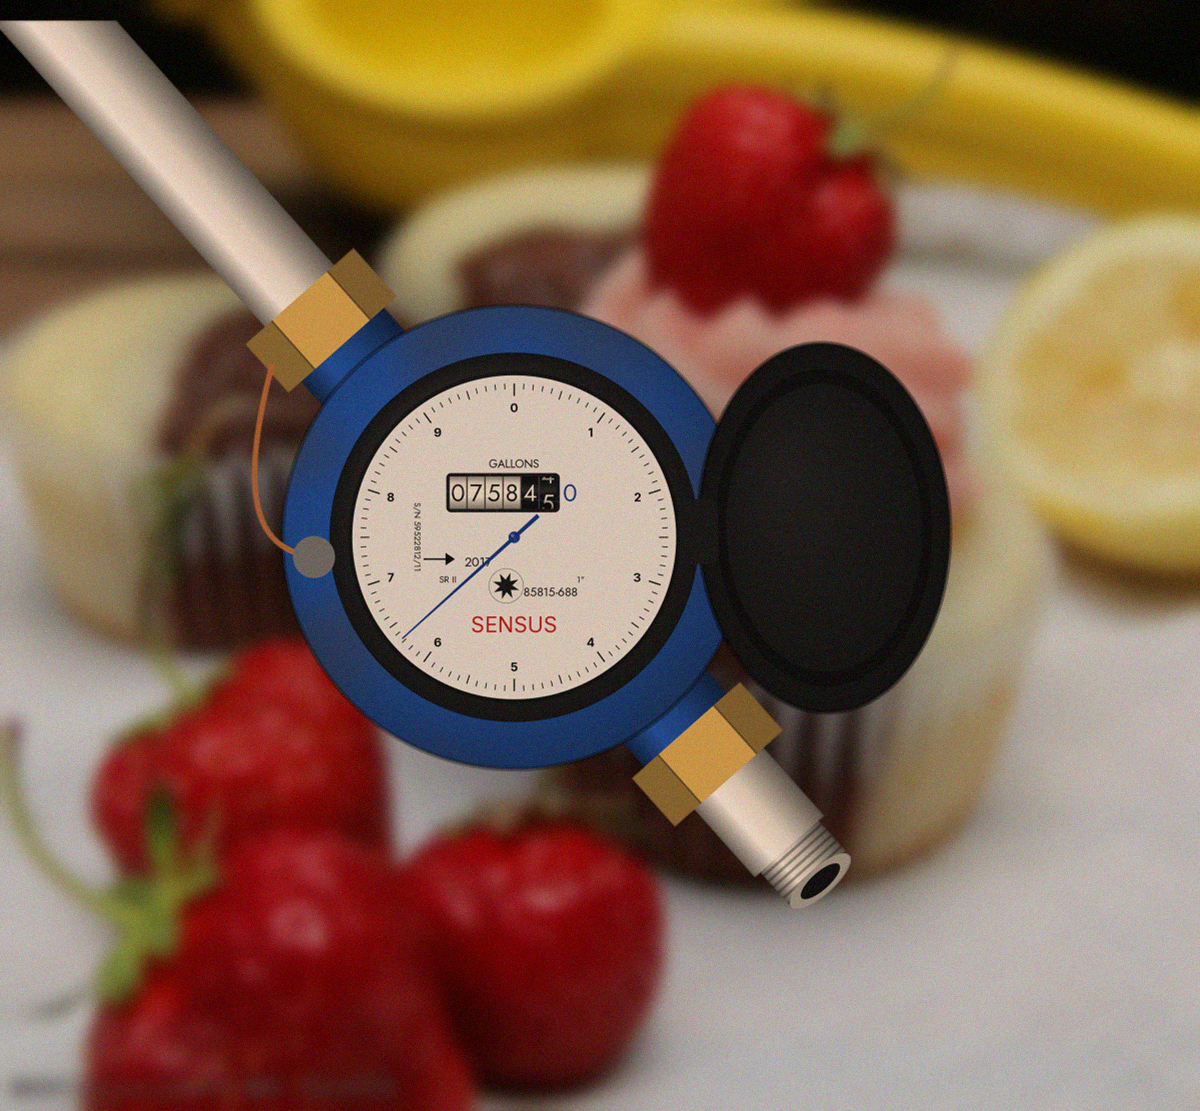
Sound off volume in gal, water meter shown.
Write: 758446.3 gal
